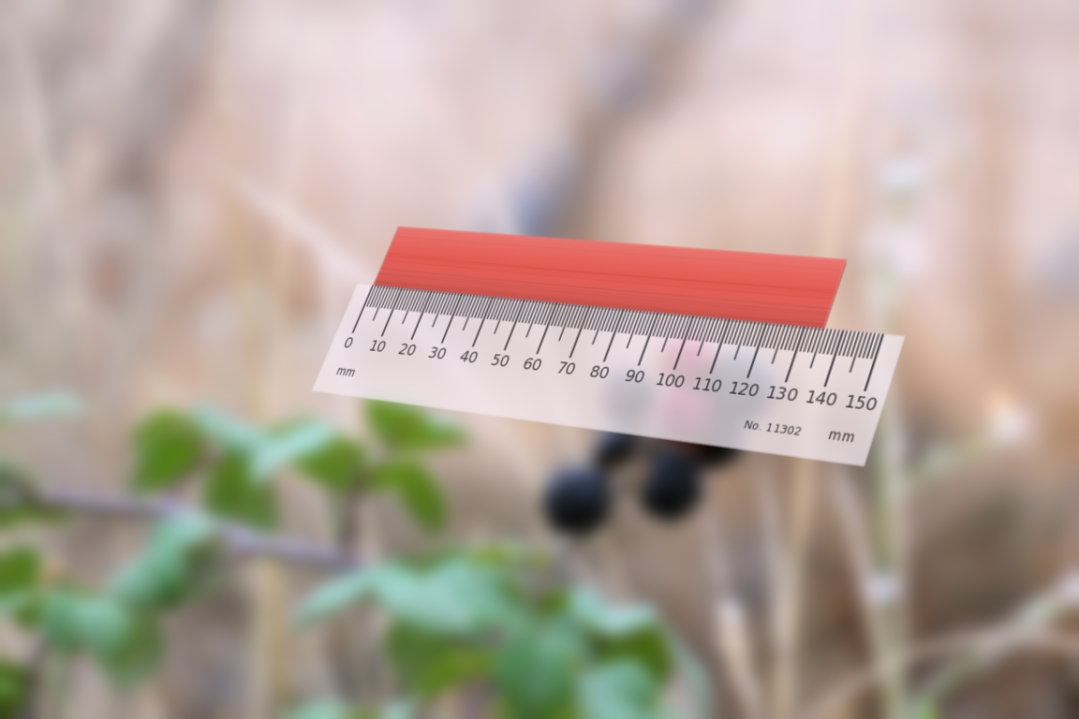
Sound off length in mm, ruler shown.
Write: 135 mm
